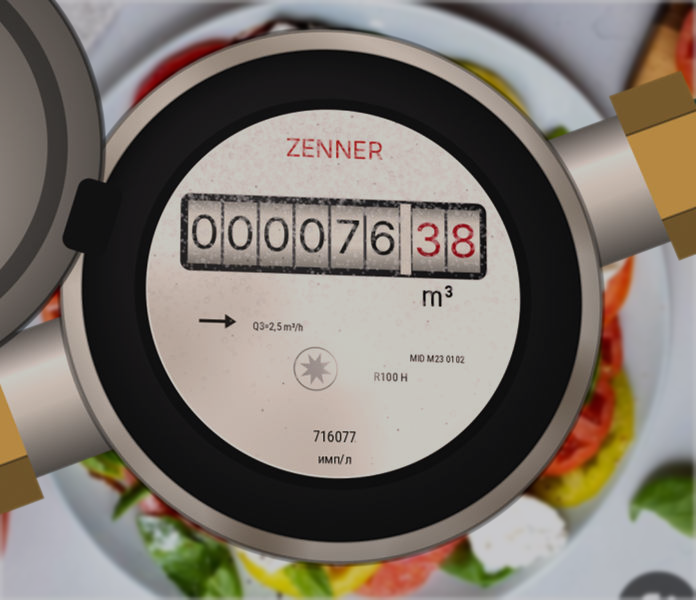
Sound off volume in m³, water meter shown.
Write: 76.38 m³
